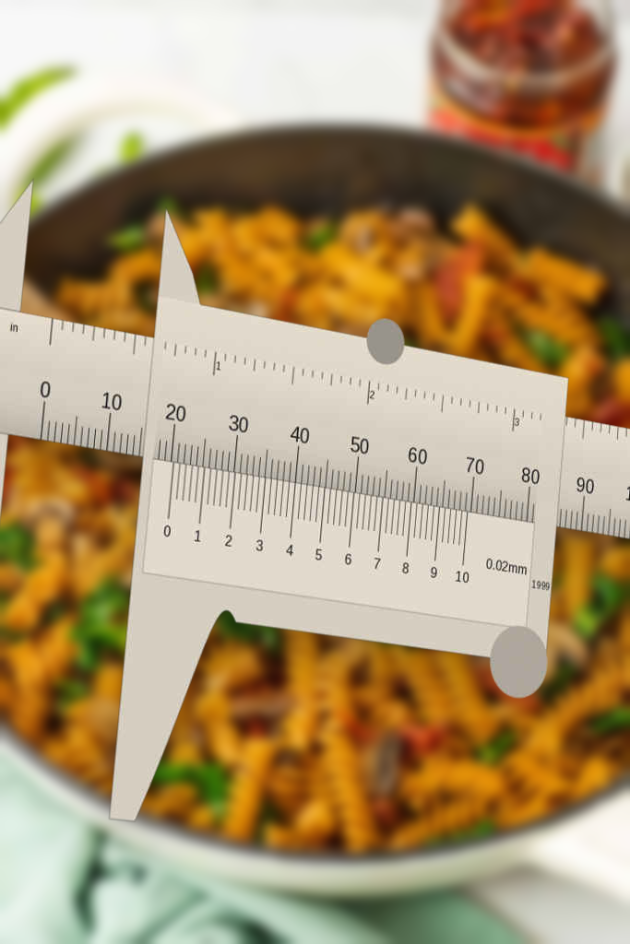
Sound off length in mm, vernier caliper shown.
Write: 20.4 mm
